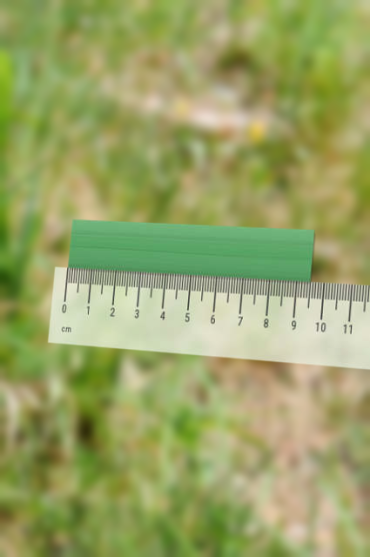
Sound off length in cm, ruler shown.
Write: 9.5 cm
